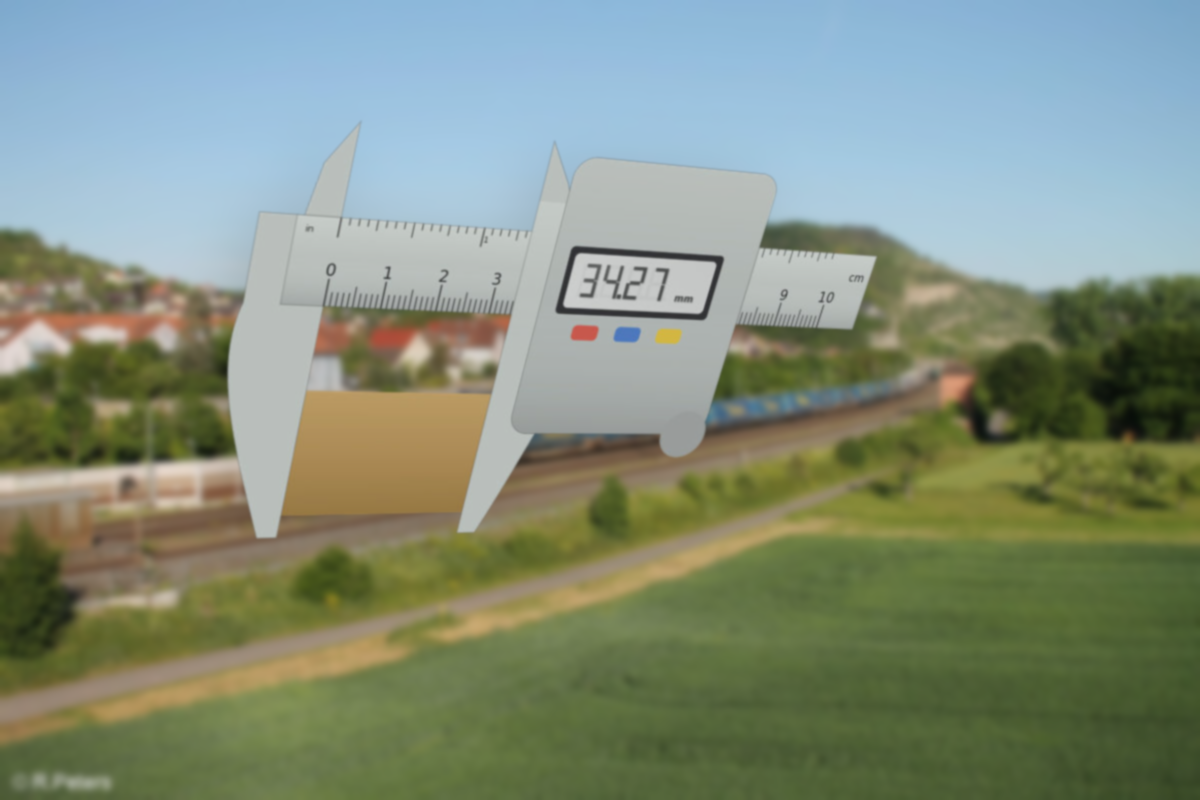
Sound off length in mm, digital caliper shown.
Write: 34.27 mm
